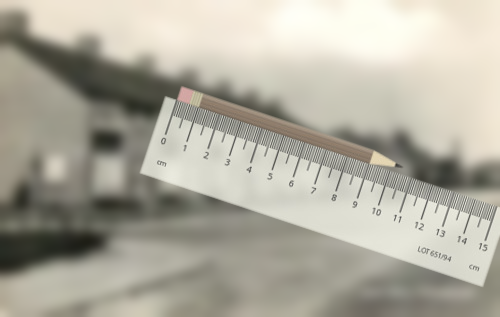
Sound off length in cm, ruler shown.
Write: 10.5 cm
